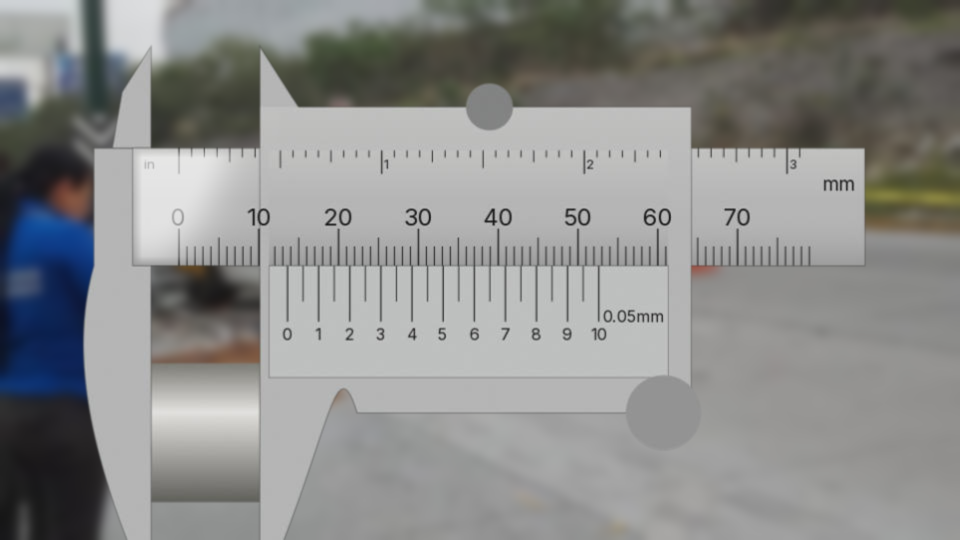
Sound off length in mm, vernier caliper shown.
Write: 13.6 mm
